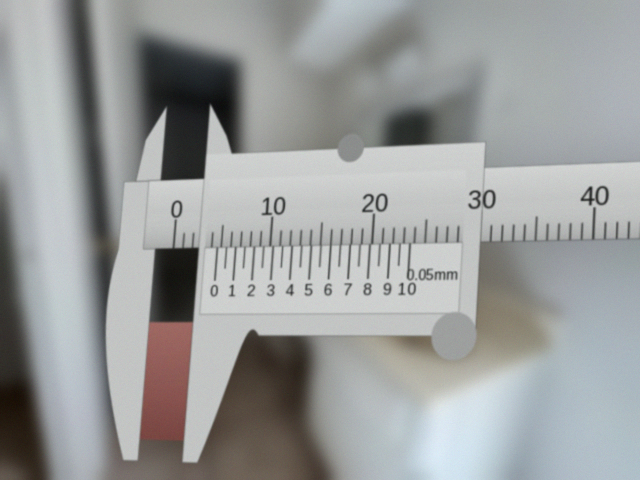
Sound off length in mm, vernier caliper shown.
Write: 4.6 mm
